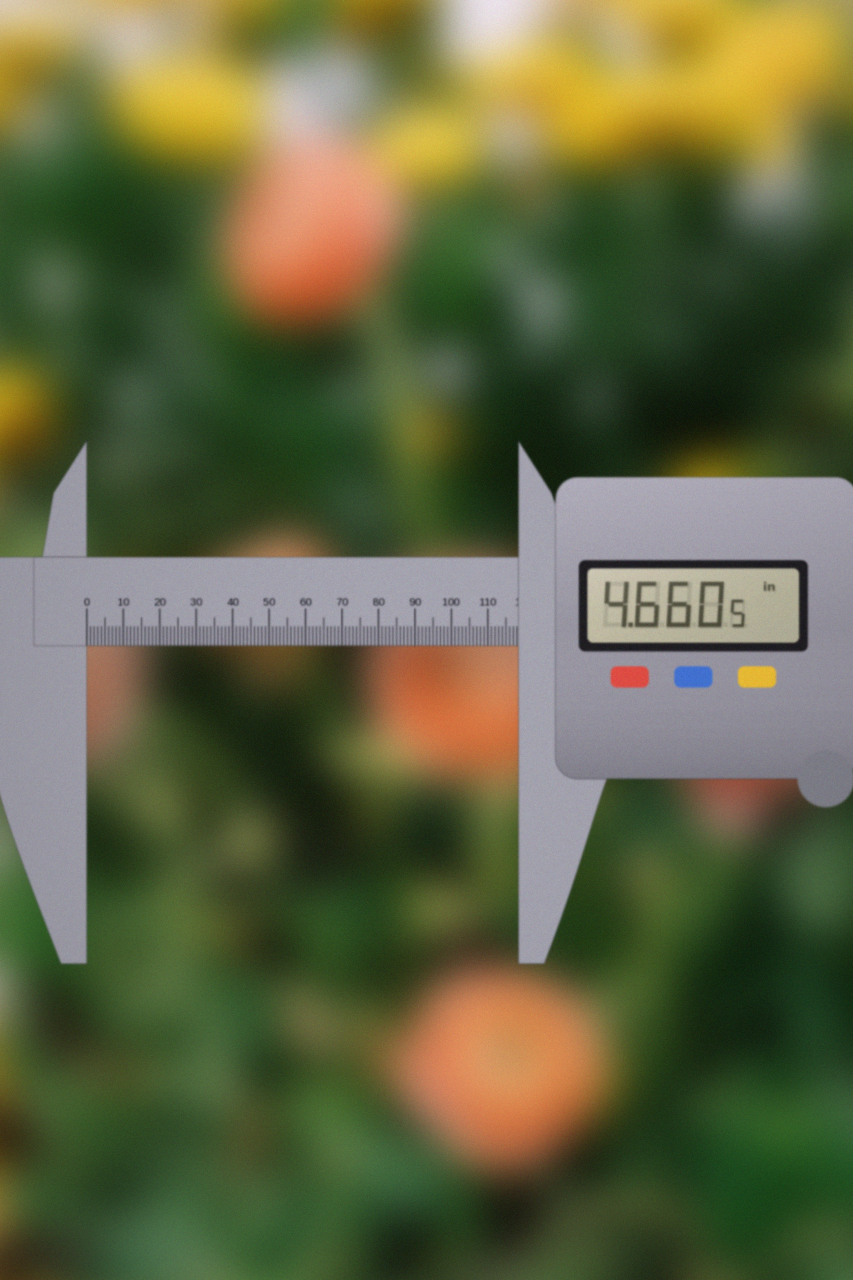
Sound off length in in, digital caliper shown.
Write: 4.6605 in
